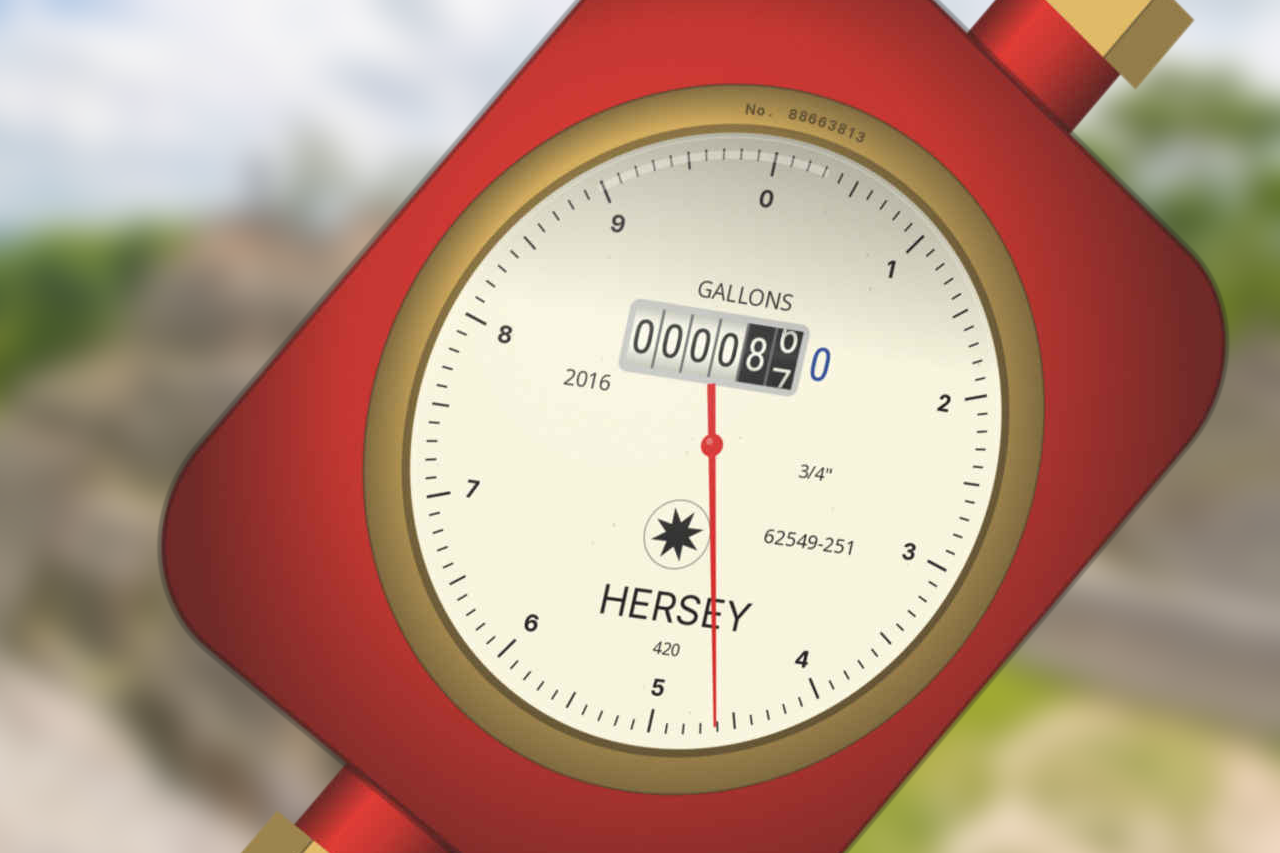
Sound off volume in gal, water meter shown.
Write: 864.6 gal
